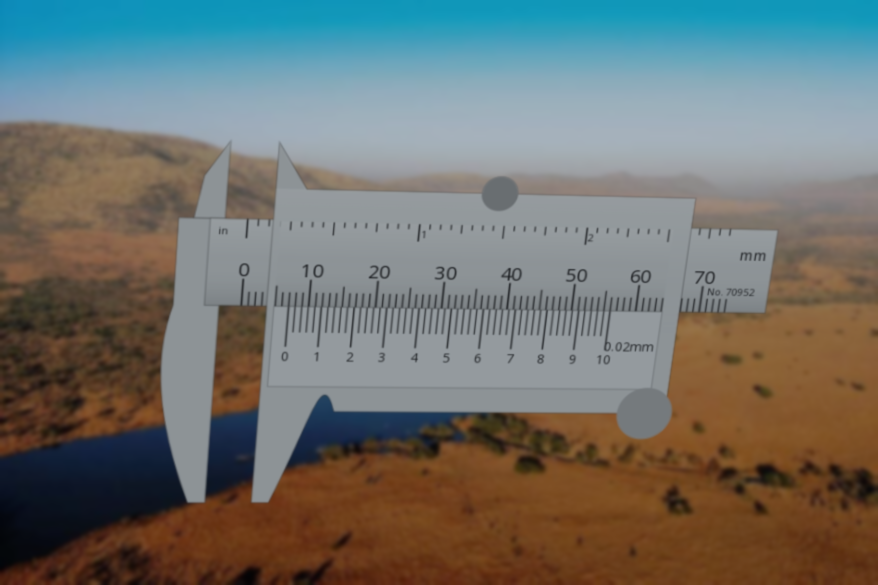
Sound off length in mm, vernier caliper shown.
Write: 7.0 mm
